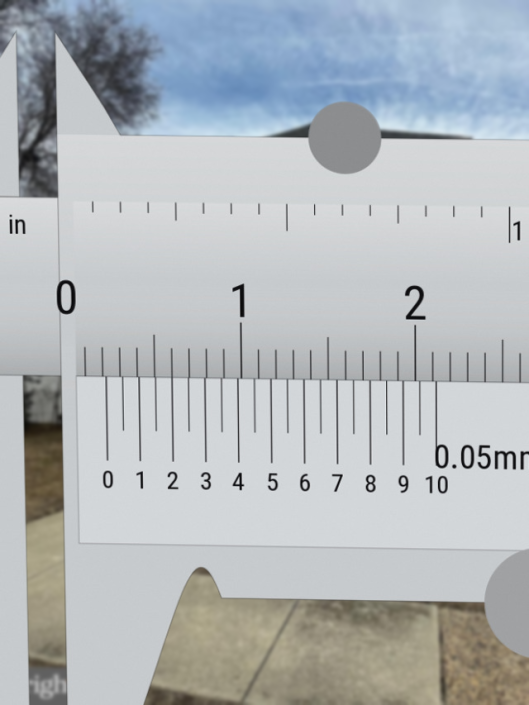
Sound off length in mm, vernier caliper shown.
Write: 2.2 mm
